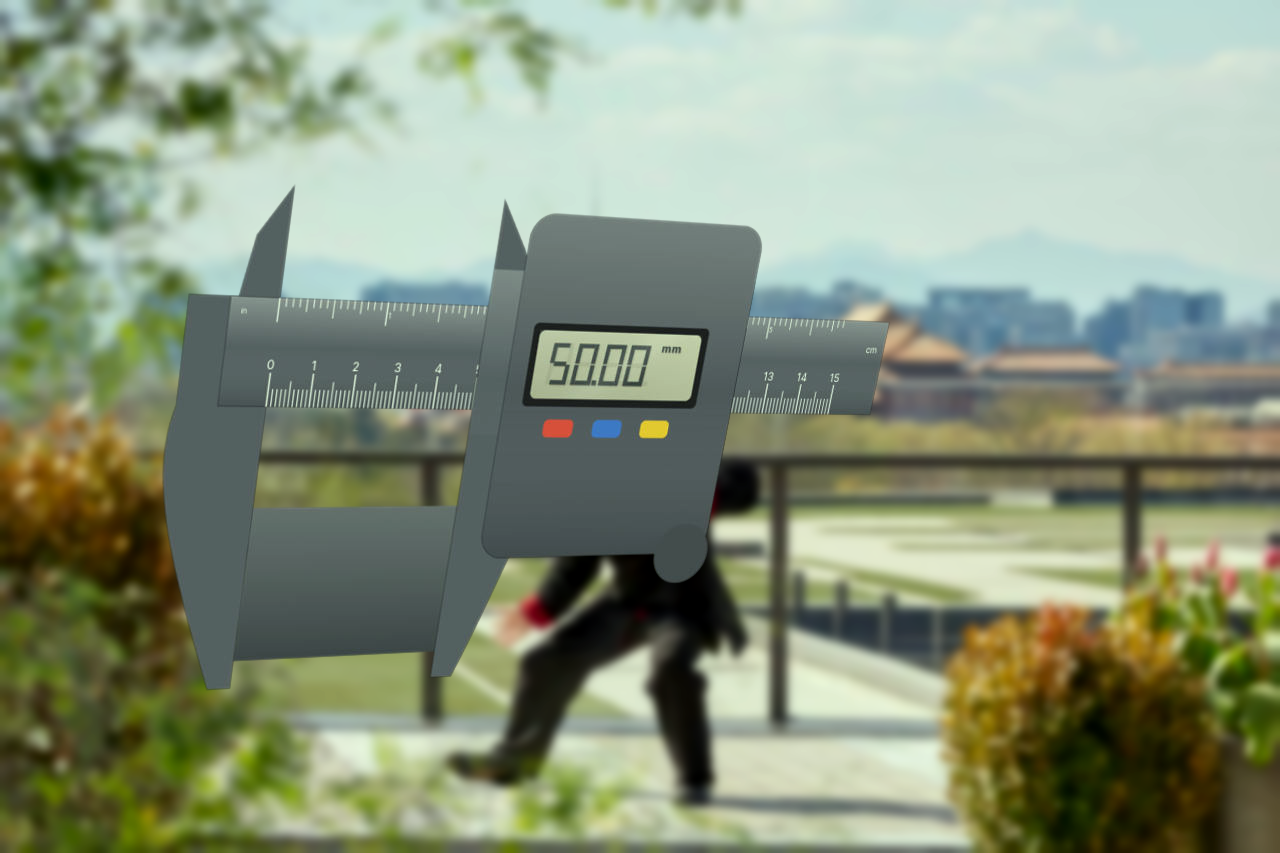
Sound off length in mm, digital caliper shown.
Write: 50.00 mm
